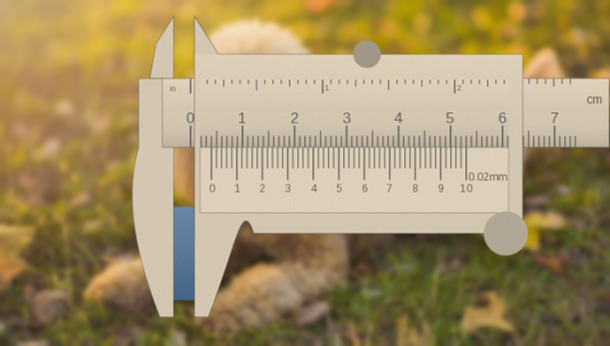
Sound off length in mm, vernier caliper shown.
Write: 4.0 mm
